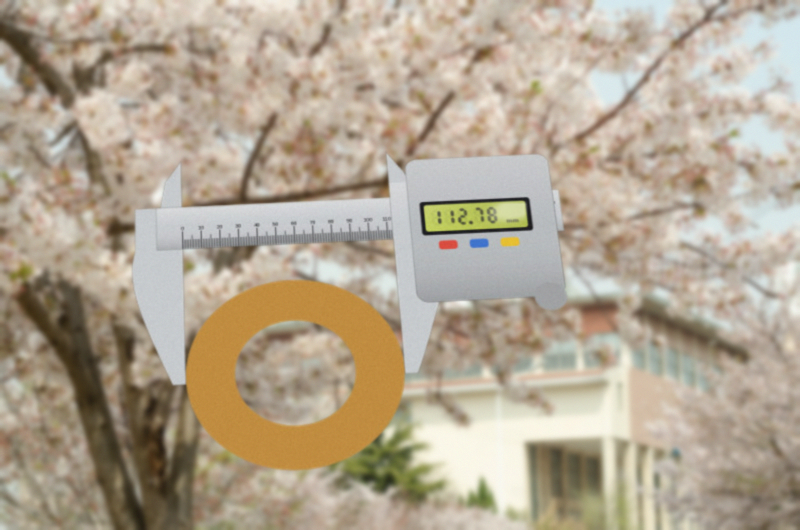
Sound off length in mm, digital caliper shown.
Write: 112.78 mm
